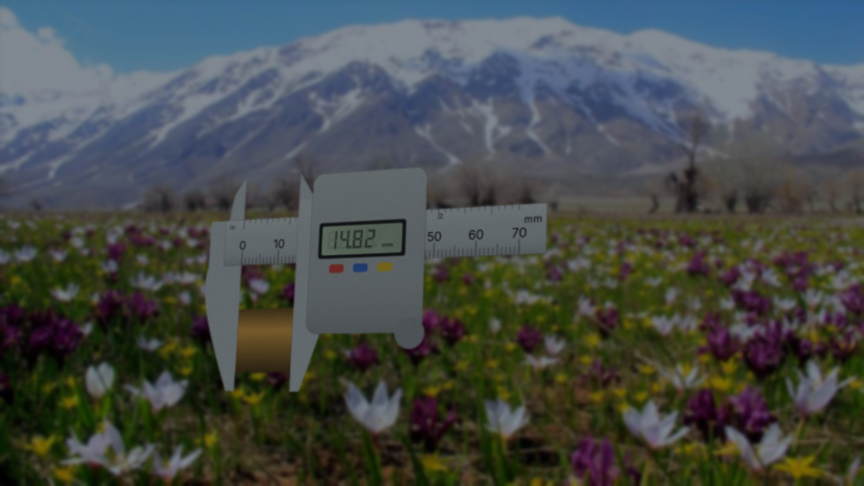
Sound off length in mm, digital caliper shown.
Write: 14.82 mm
